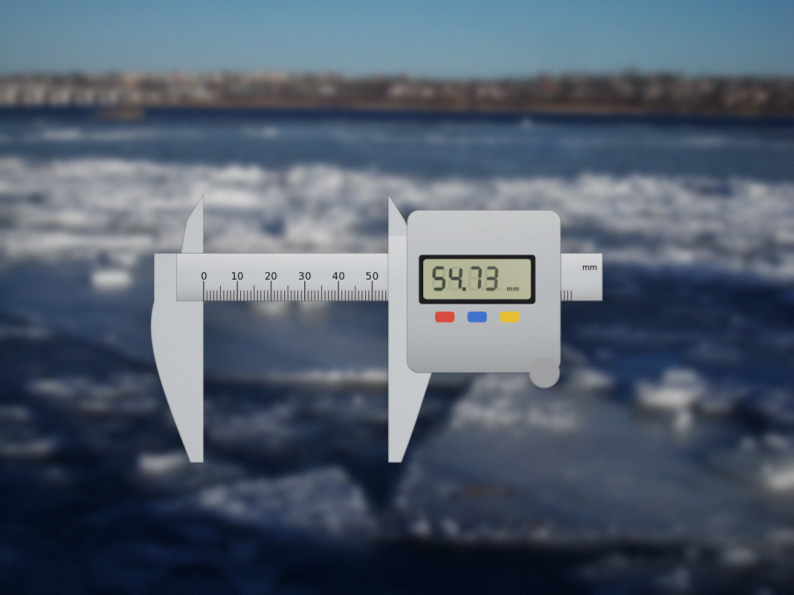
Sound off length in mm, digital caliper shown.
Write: 54.73 mm
